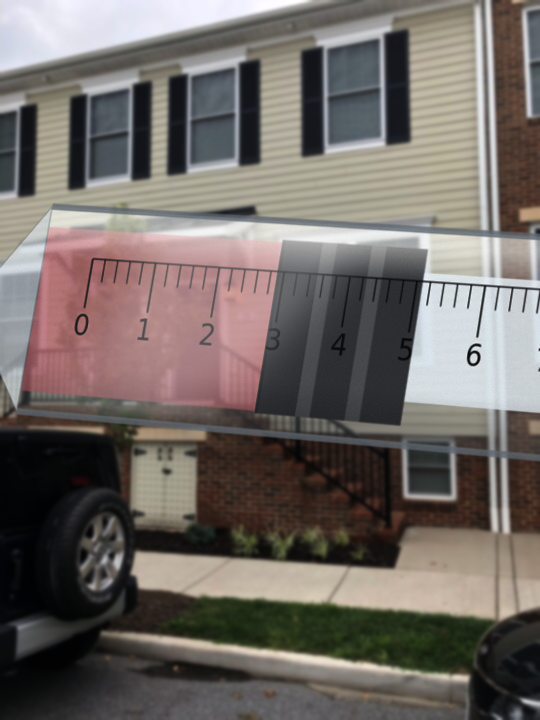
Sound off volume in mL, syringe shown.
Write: 2.9 mL
